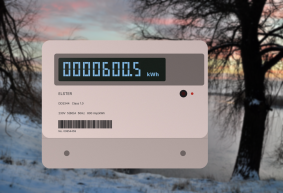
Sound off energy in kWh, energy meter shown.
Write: 600.5 kWh
